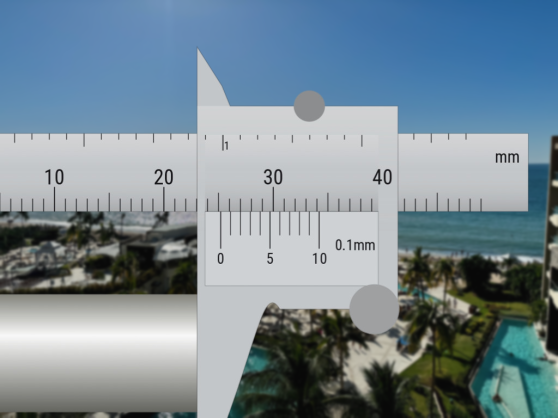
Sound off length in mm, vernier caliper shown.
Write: 25.2 mm
